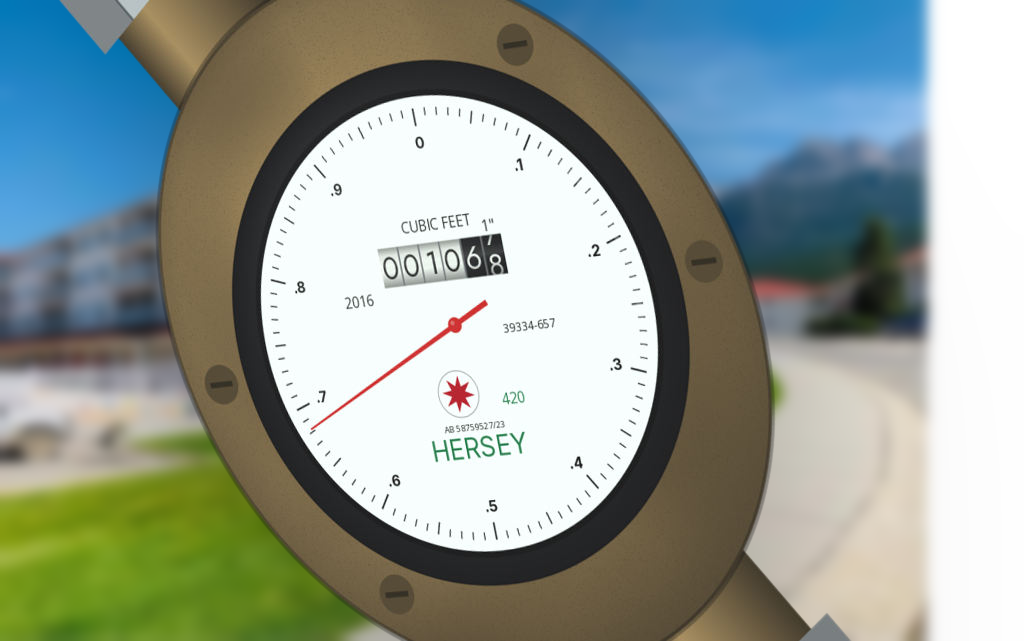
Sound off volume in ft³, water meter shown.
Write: 1067.68 ft³
